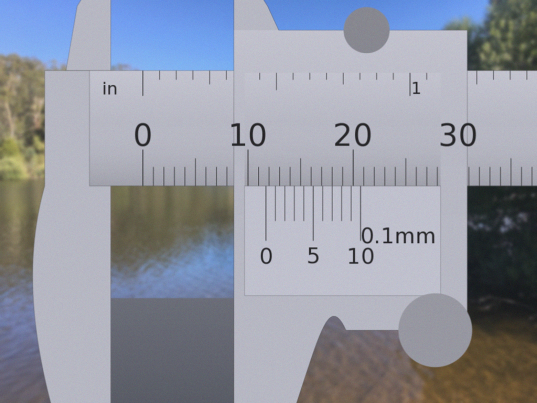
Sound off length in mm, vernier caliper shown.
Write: 11.7 mm
